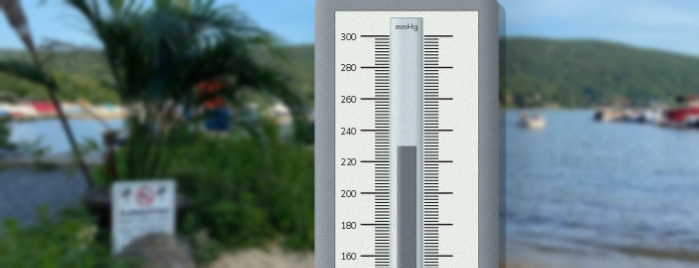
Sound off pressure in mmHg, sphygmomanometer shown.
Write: 230 mmHg
